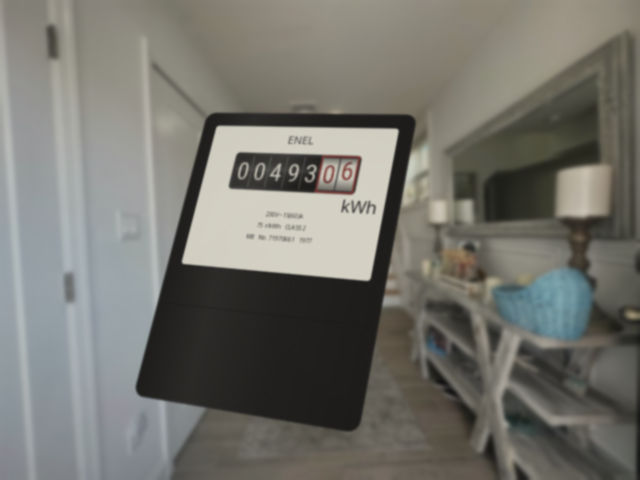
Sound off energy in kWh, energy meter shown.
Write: 493.06 kWh
